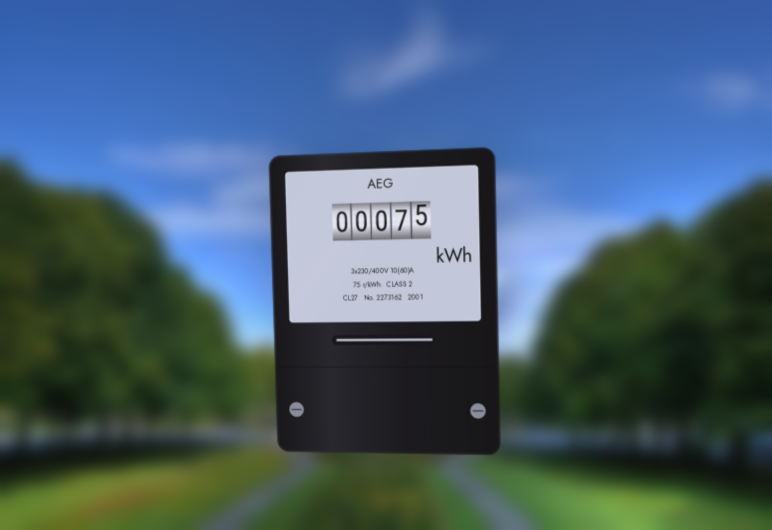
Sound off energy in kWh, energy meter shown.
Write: 75 kWh
